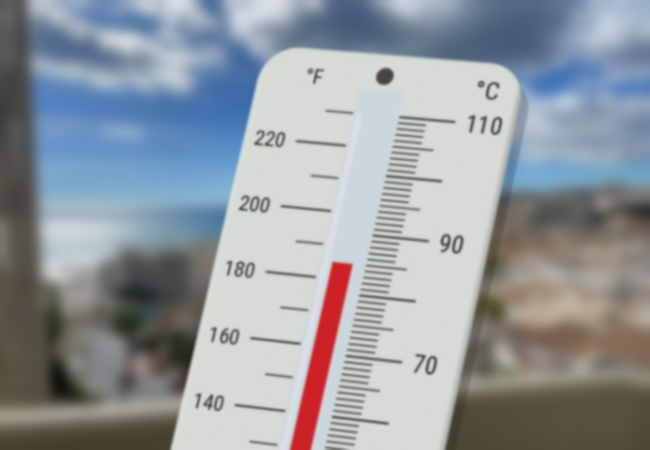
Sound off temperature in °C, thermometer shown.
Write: 85 °C
